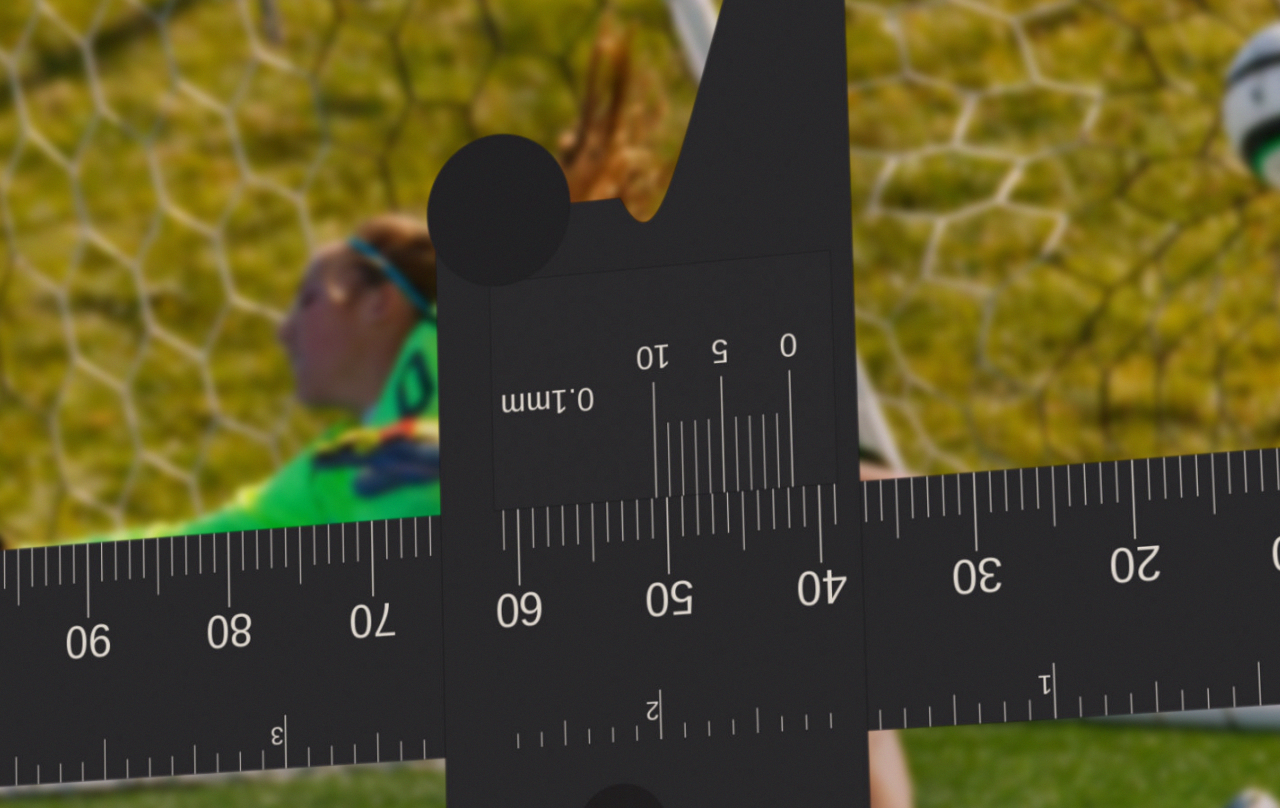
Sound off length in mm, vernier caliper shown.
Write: 41.7 mm
